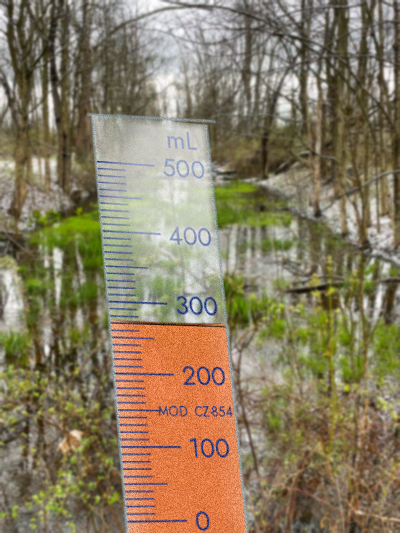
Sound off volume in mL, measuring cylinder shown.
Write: 270 mL
